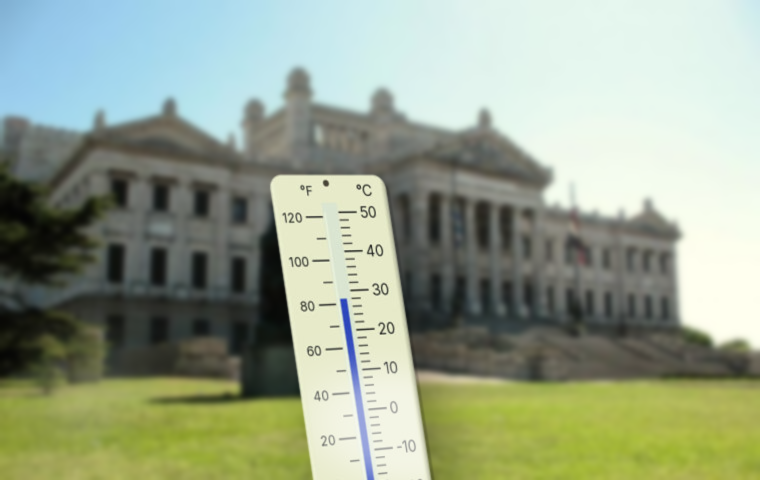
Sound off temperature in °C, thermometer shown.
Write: 28 °C
